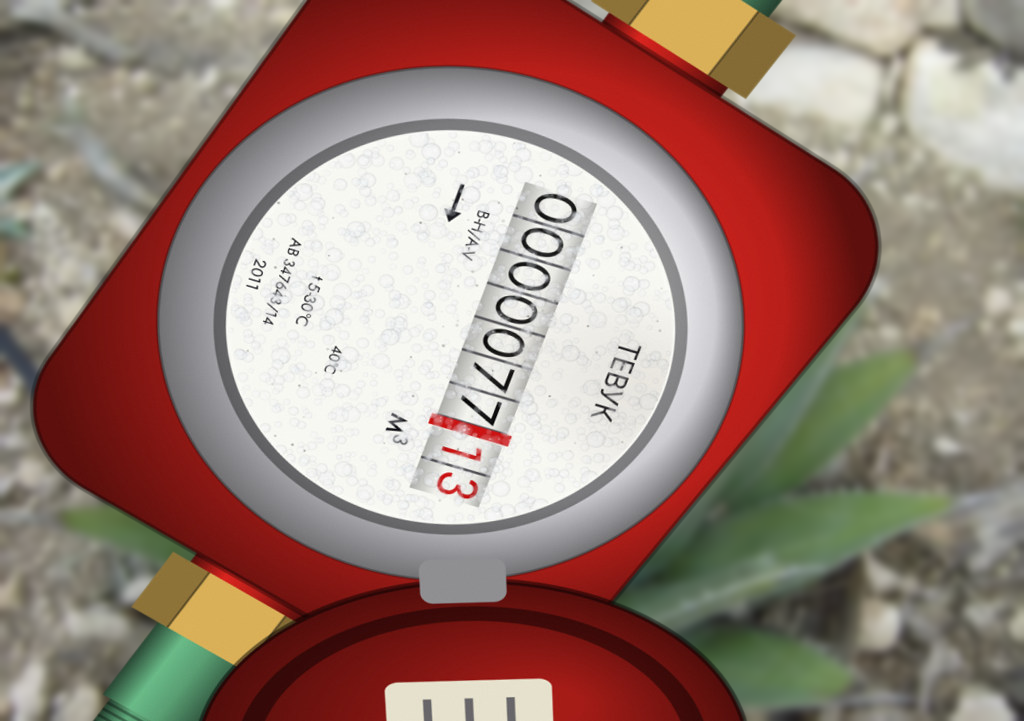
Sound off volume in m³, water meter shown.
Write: 77.13 m³
